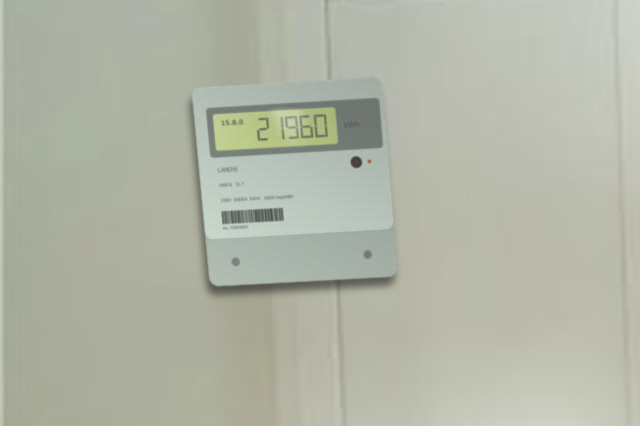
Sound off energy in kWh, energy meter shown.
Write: 21960 kWh
